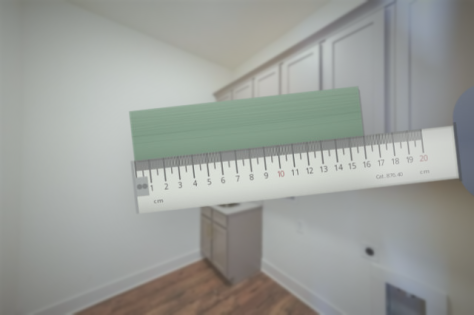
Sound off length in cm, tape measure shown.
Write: 16 cm
